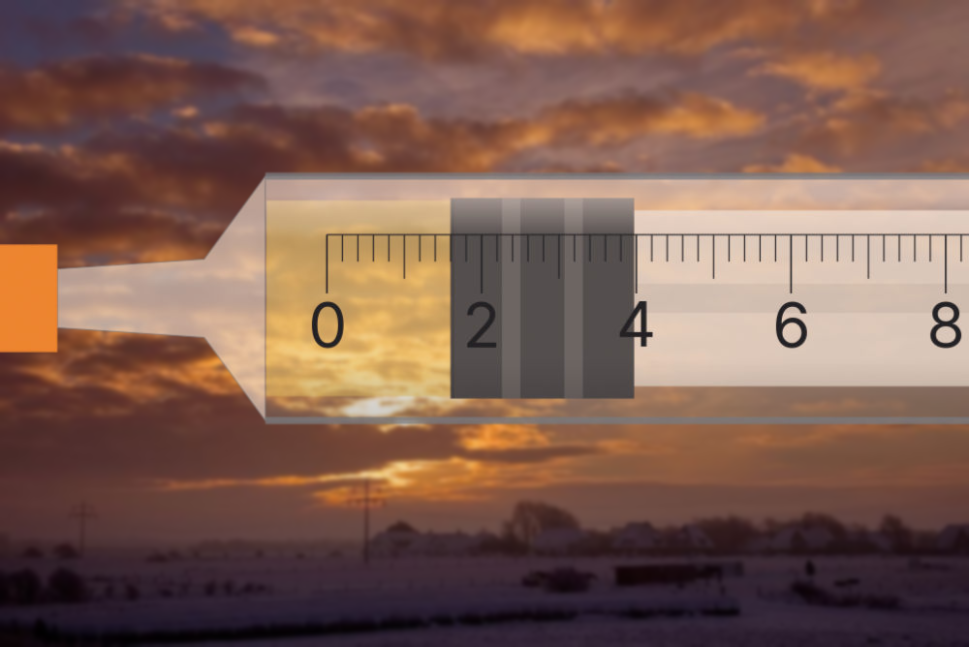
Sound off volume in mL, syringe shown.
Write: 1.6 mL
